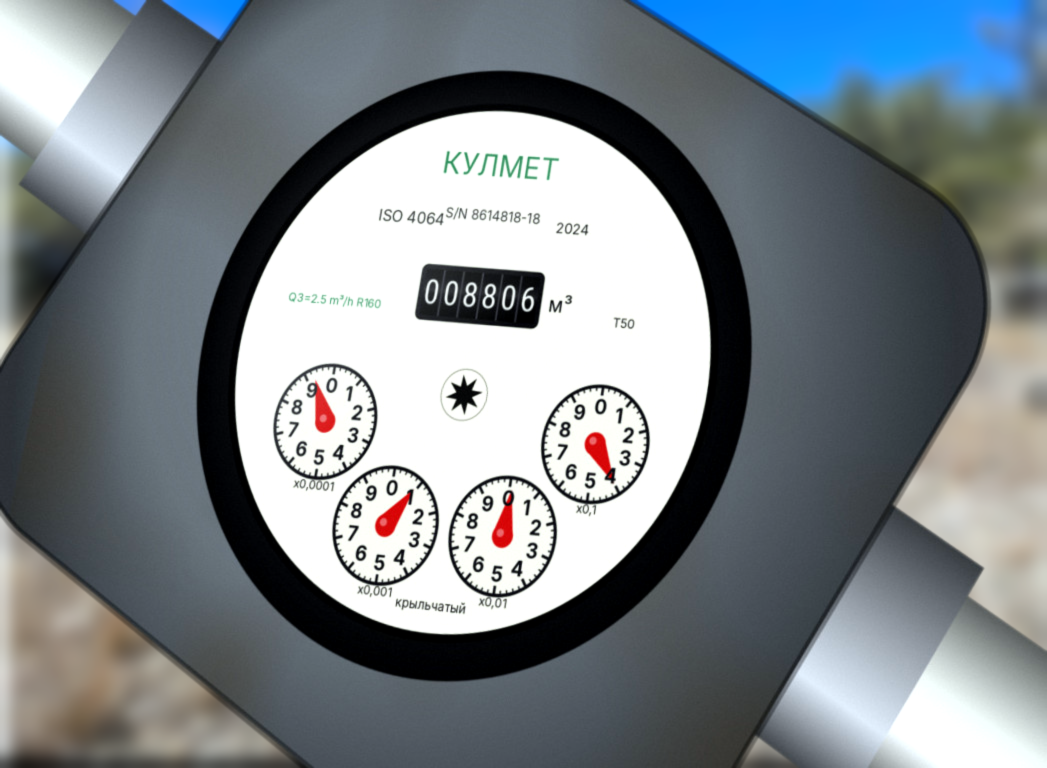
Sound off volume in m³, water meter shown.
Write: 8806.4009 m³
